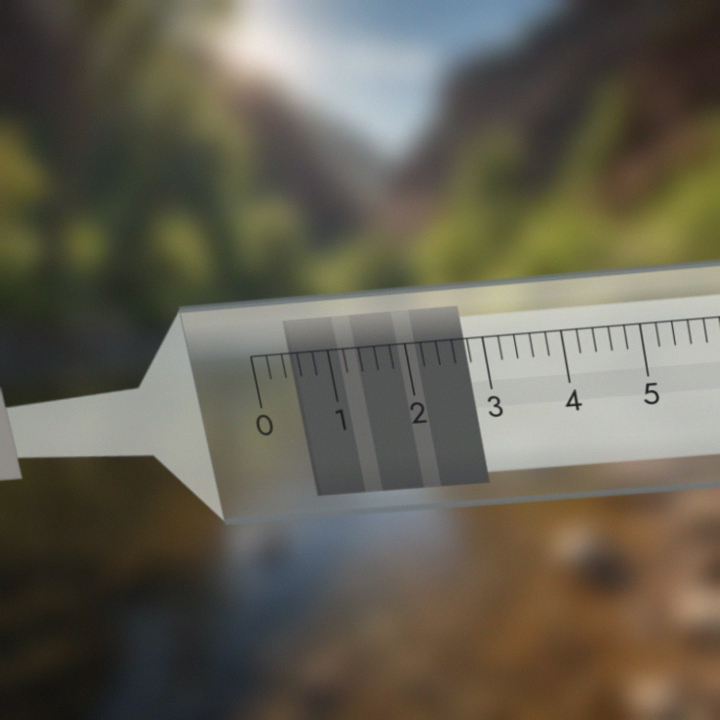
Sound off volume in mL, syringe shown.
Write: 0.5 mL
